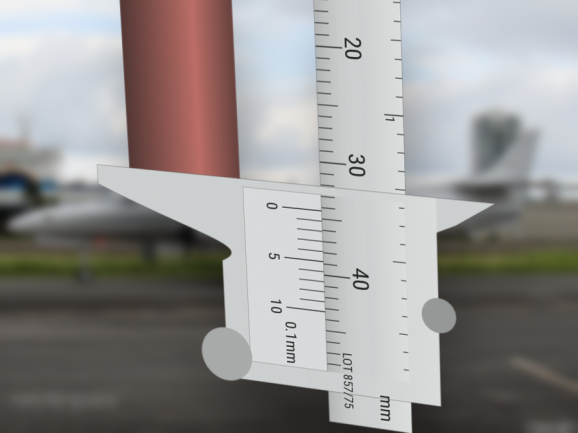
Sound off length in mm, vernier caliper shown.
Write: 34.3 mm
